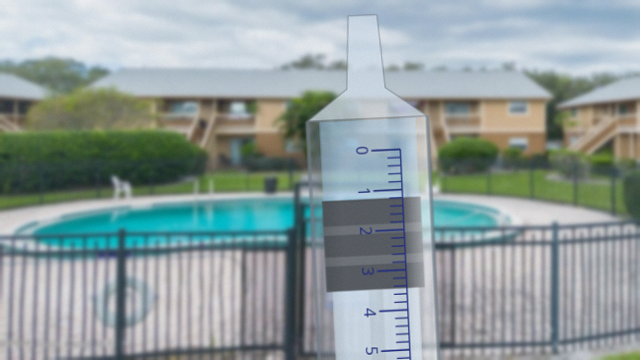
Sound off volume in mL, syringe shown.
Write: 1.2 mL
